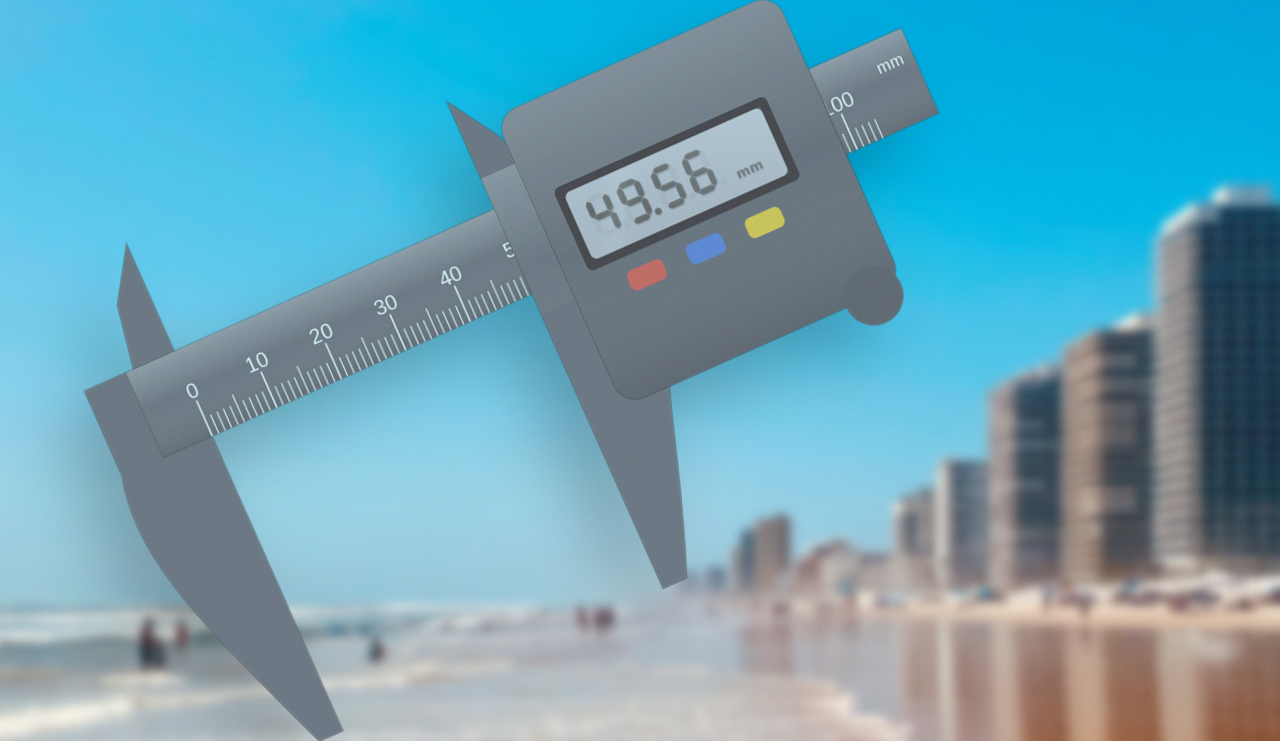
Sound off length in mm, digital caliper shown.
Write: 49.56 mm
